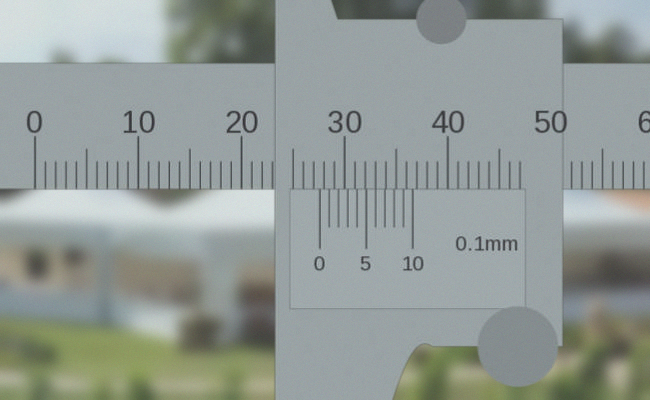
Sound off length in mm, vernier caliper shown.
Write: 27.6 mm
